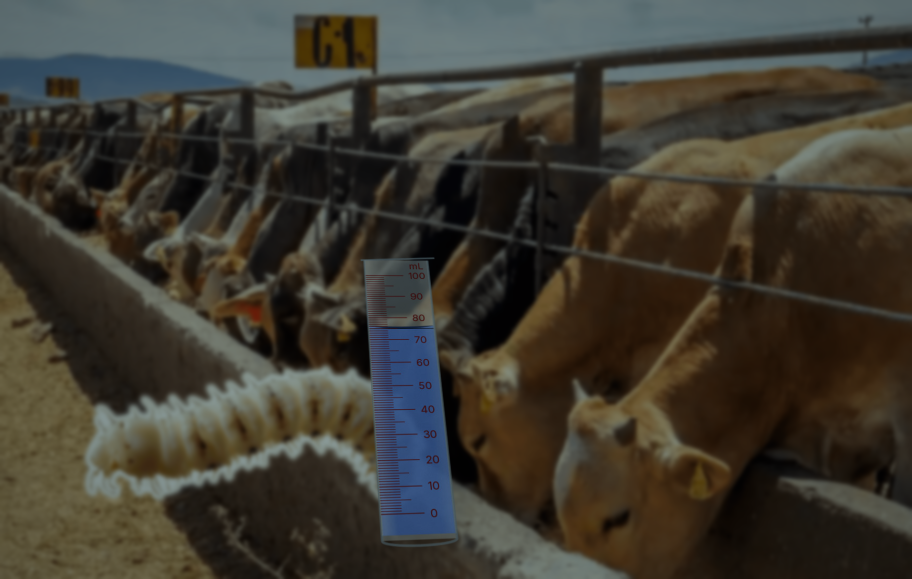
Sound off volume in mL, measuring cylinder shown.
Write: 75 mL
